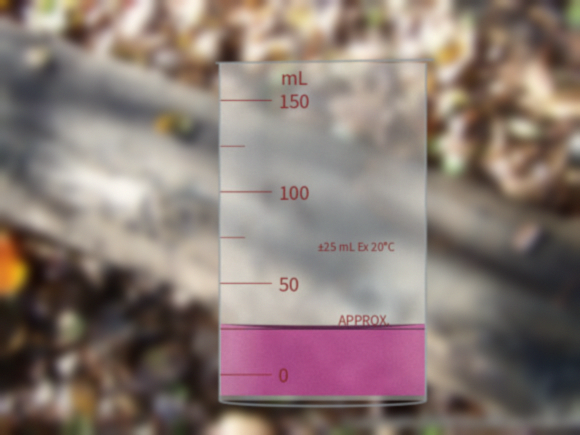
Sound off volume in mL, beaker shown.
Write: 25 mL
